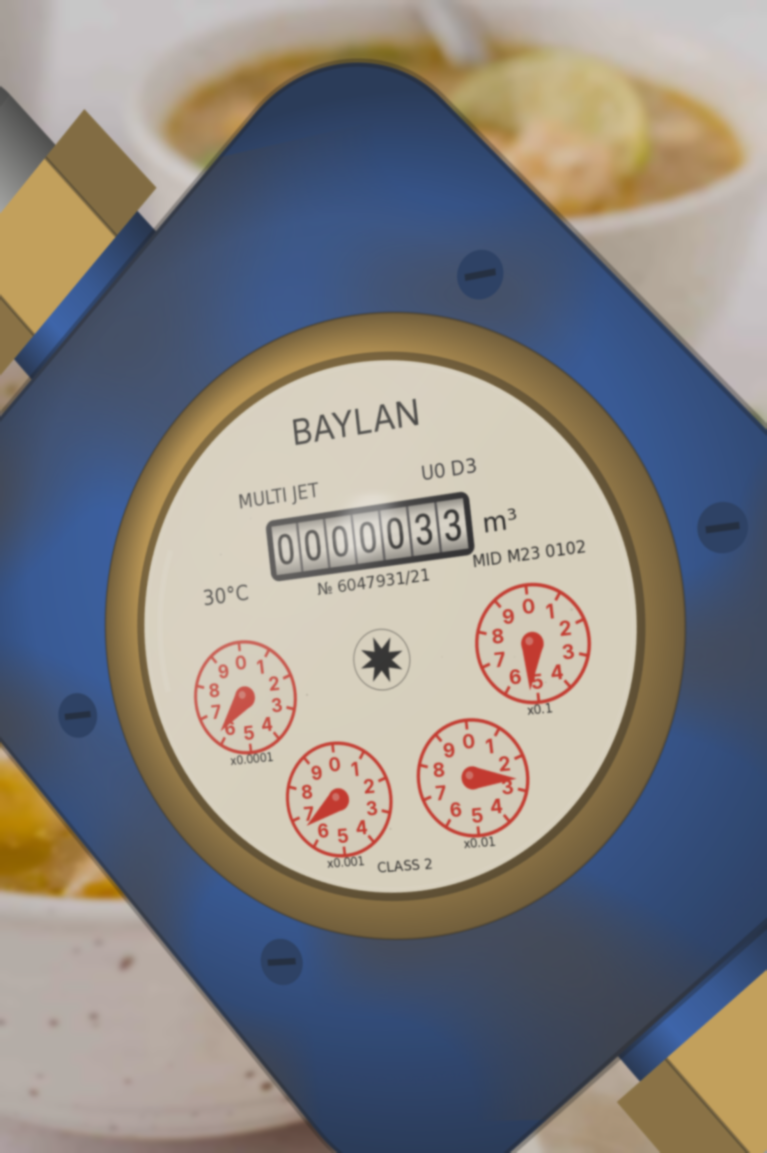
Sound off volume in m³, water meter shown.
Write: 33.5266 m³
